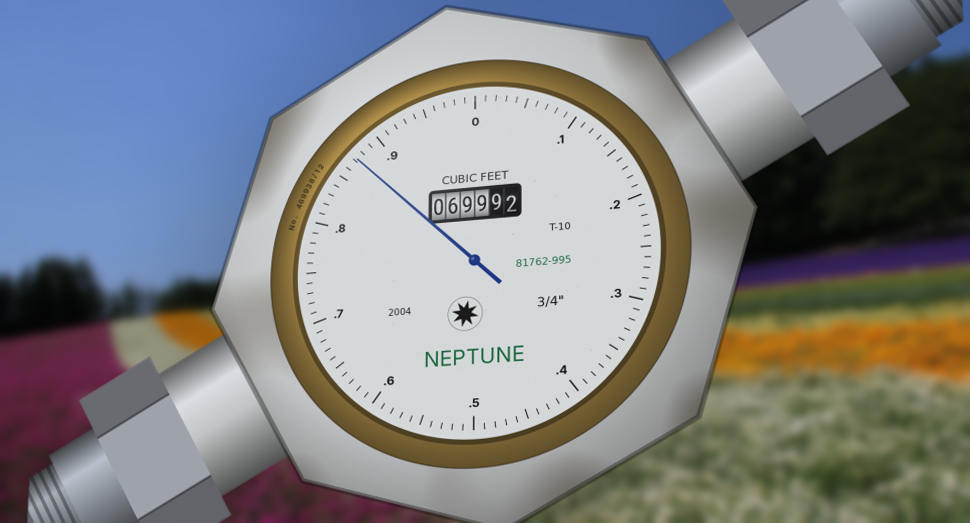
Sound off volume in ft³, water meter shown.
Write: 69991.87 ft³
